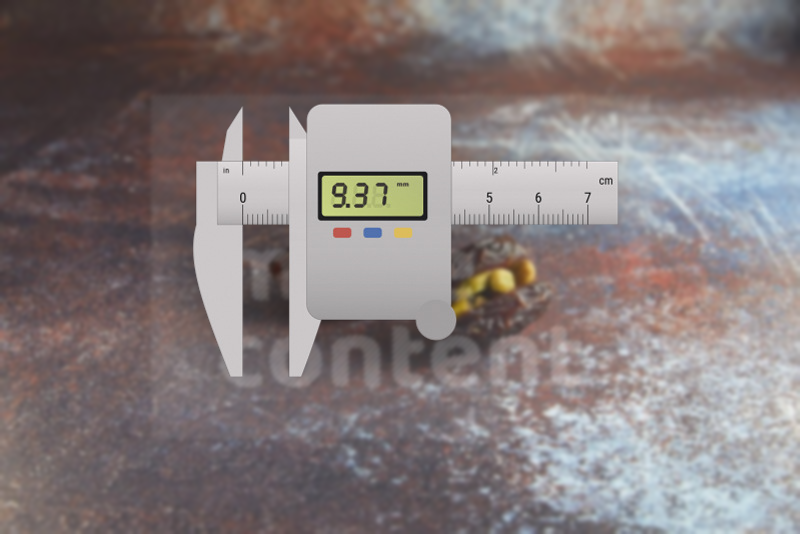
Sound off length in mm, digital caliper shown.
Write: 9.37 mm
